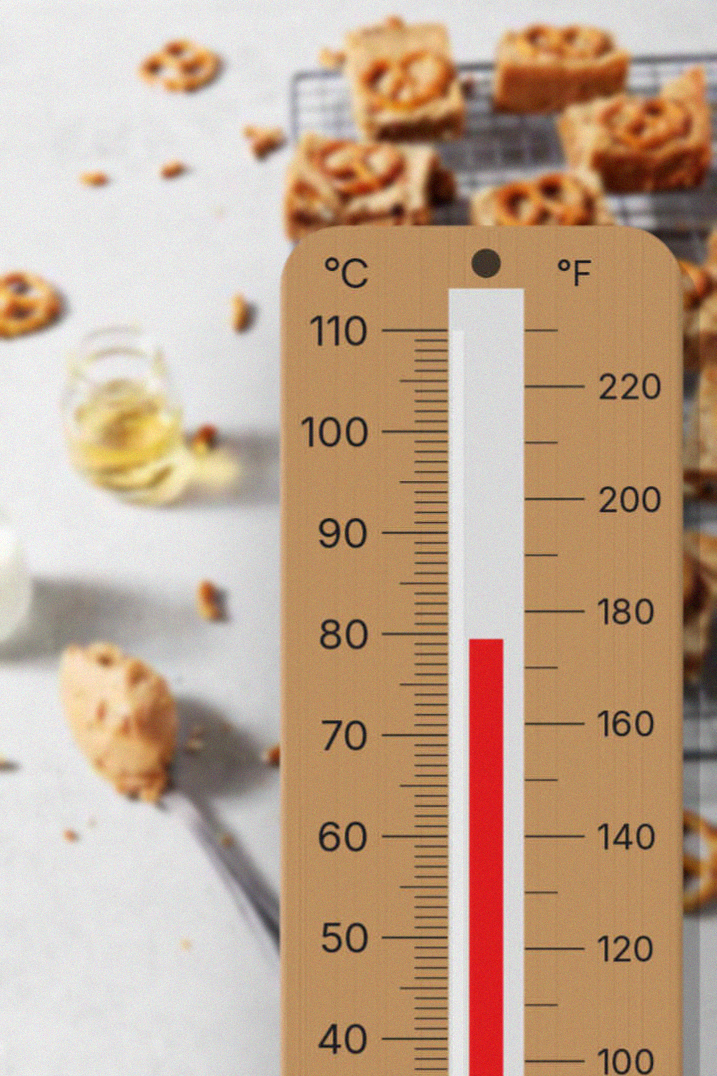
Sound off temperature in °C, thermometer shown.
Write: 79.5 °C
